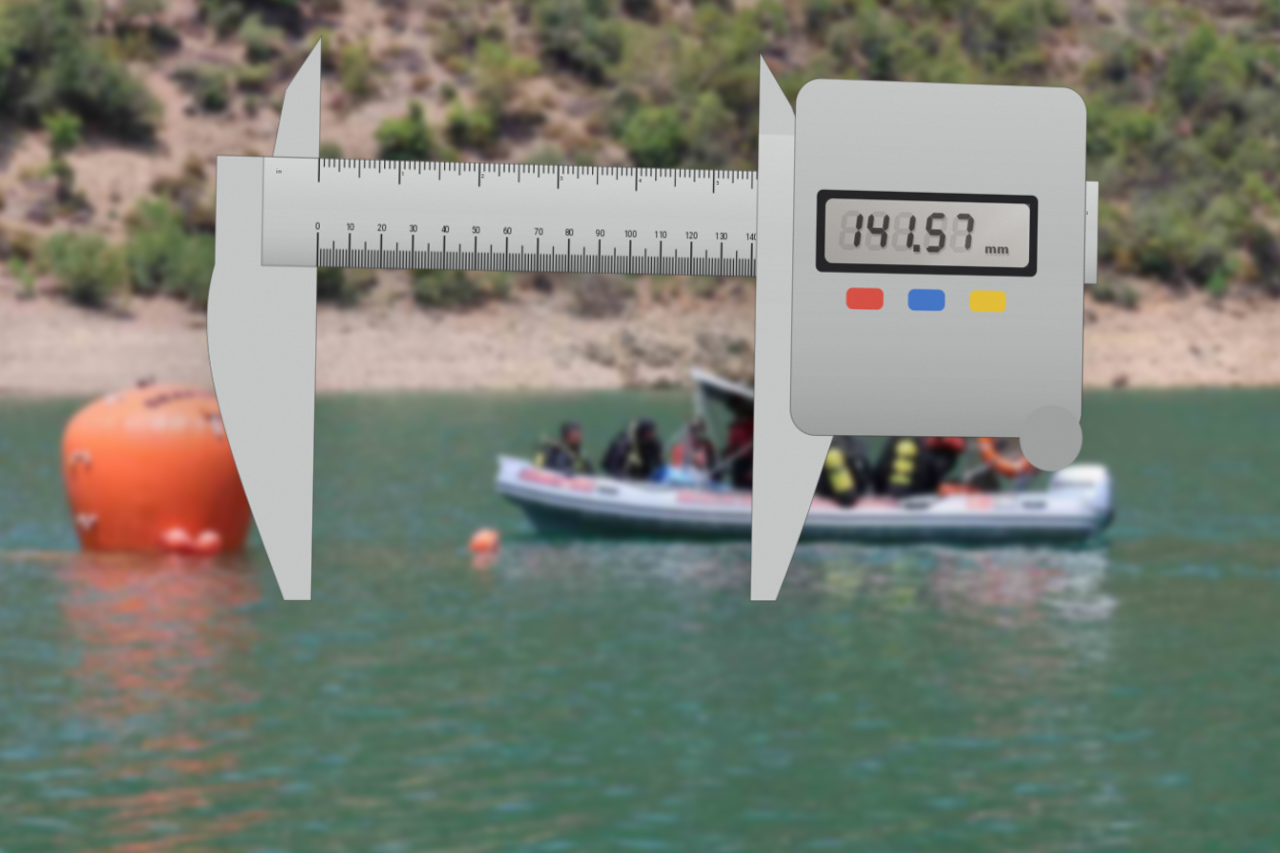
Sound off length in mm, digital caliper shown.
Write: 141.57 mm
